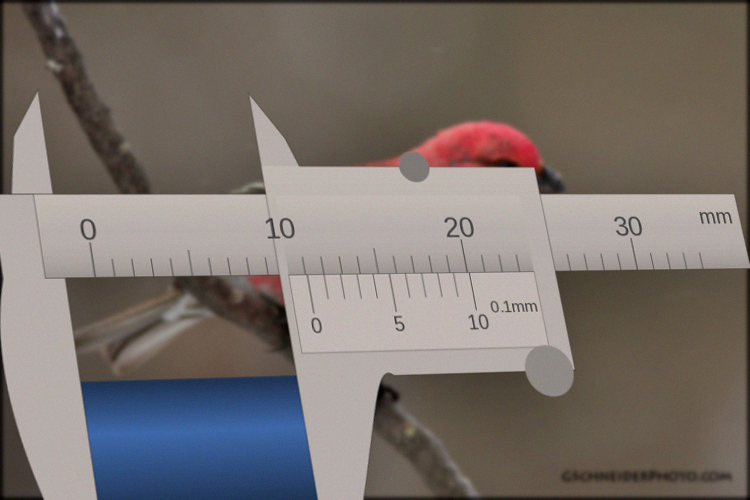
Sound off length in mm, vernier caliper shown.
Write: 11.1 mm
